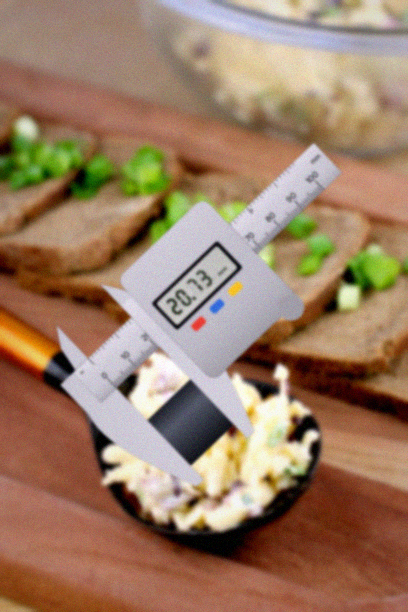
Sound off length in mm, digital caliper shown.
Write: 20.73 mm
